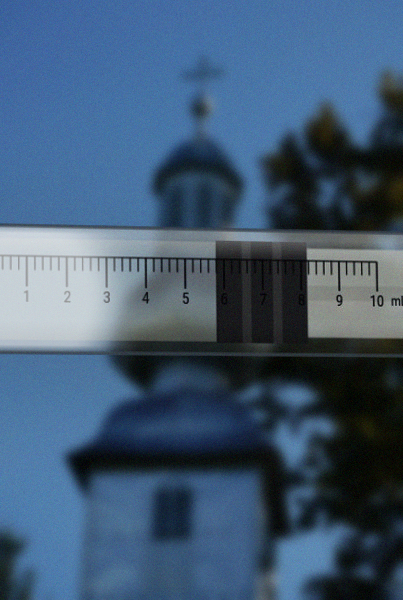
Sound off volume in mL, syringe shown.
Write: 5.8 mL
